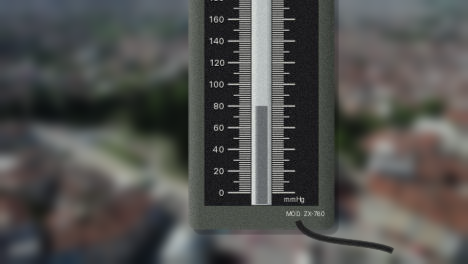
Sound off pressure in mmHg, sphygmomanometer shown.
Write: 80 mmHg
